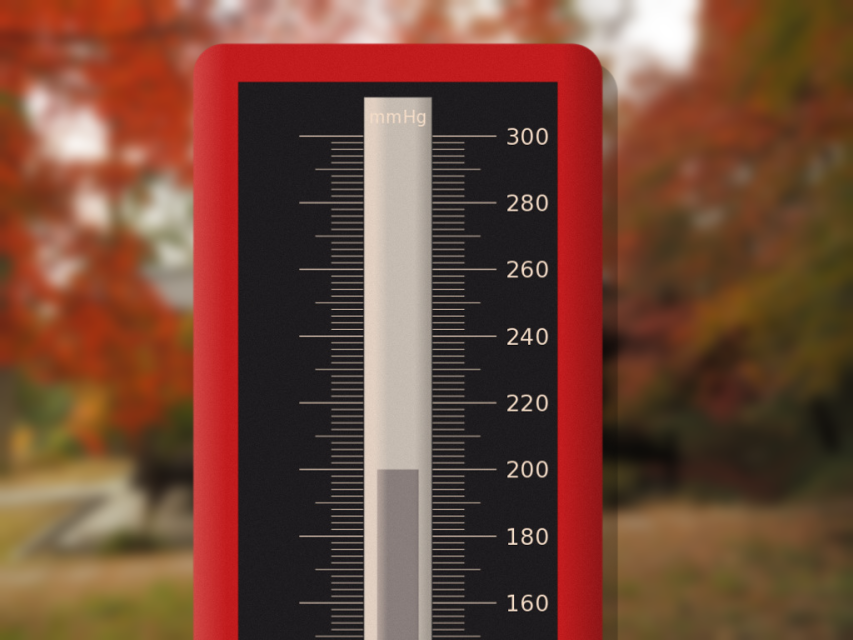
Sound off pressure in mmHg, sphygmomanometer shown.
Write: 200 mmHg
